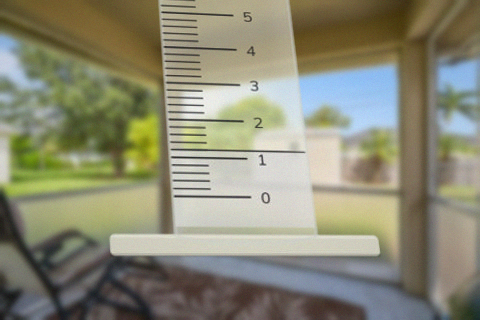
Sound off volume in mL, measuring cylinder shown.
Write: 1.2 mL
